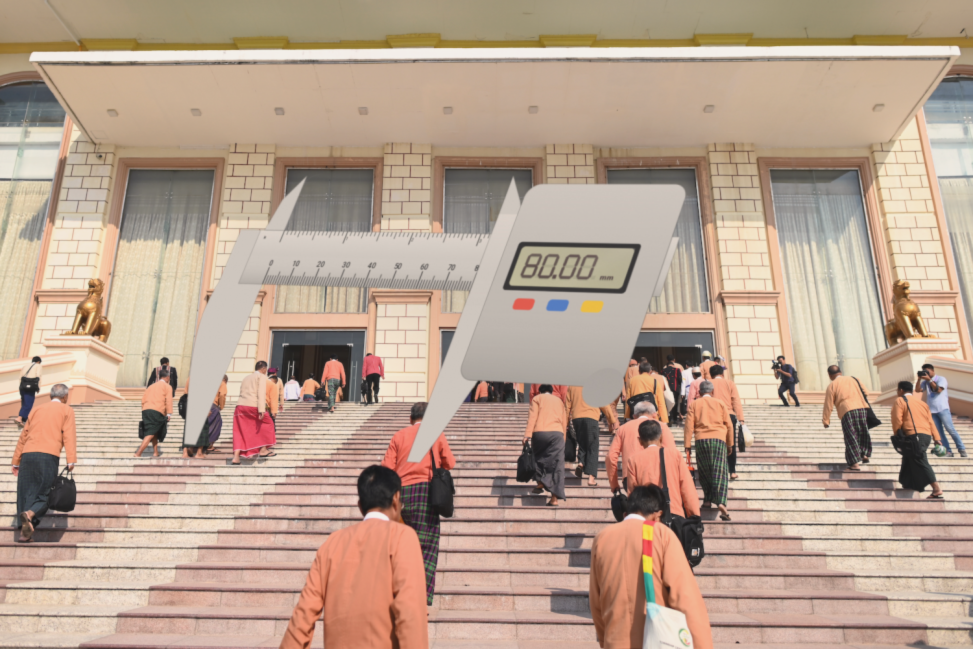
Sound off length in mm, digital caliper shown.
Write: 80.00 mm
